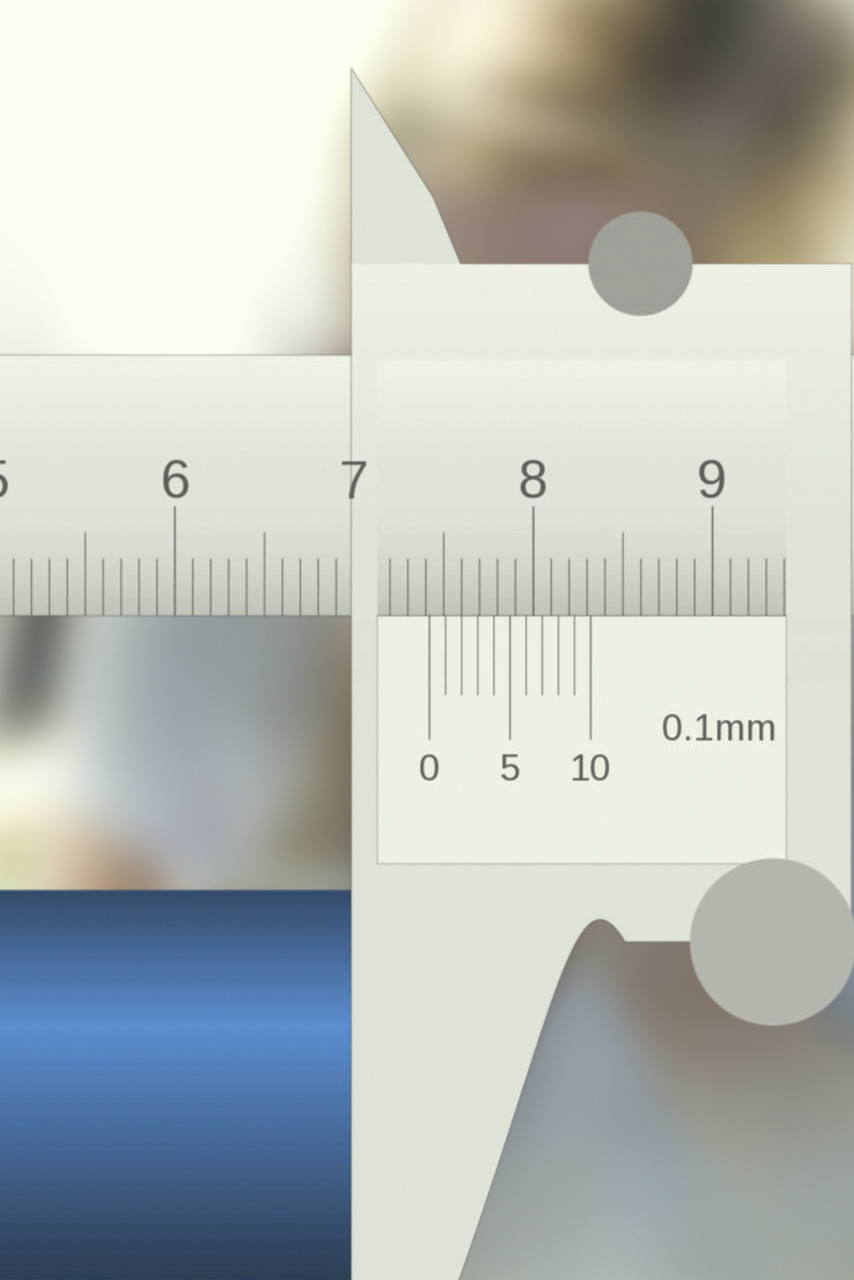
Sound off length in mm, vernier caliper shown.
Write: 74.2 mm
